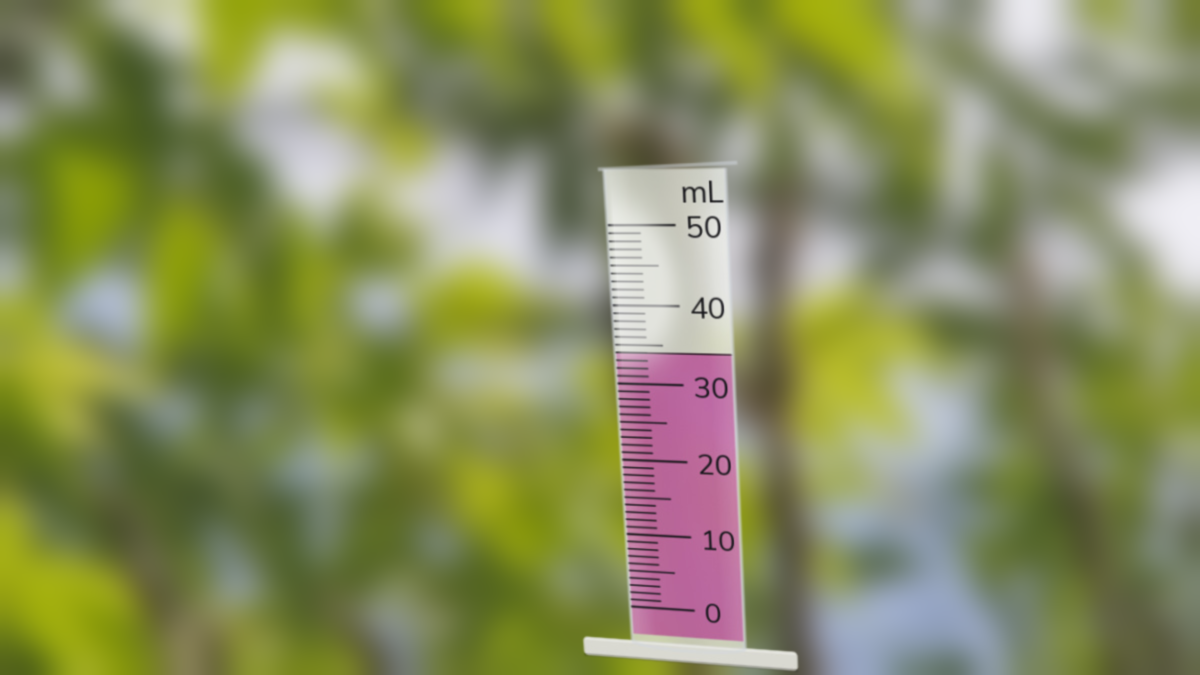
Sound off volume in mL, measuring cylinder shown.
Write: 34 mL
